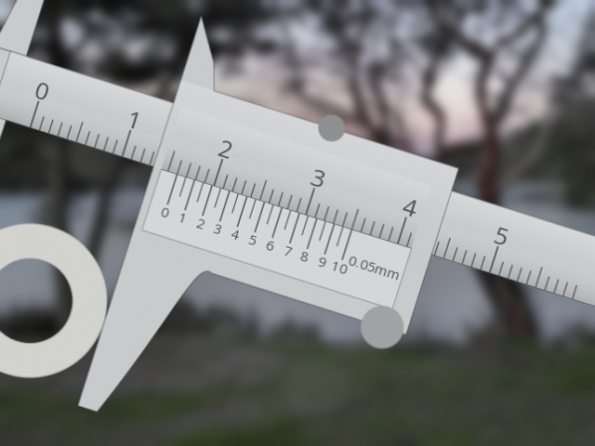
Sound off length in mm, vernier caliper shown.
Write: 16.0 mm
